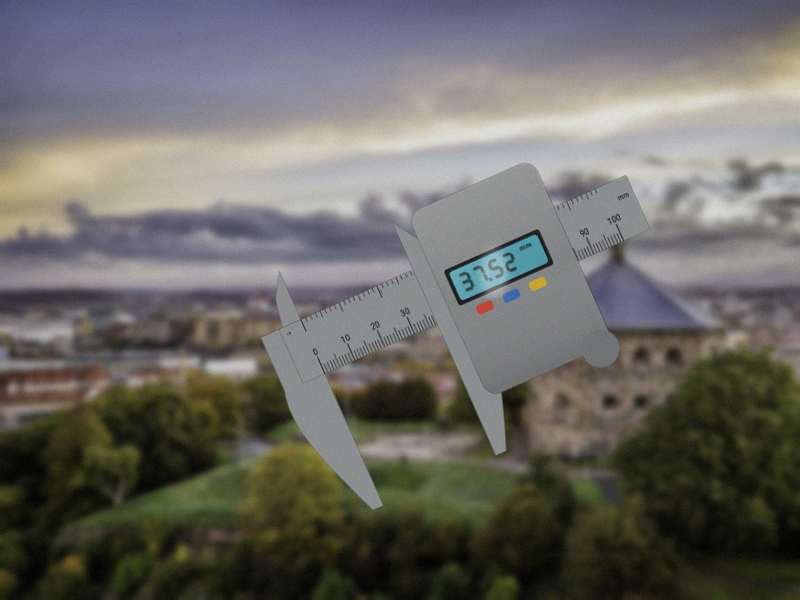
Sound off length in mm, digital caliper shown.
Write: 37.52 mm
